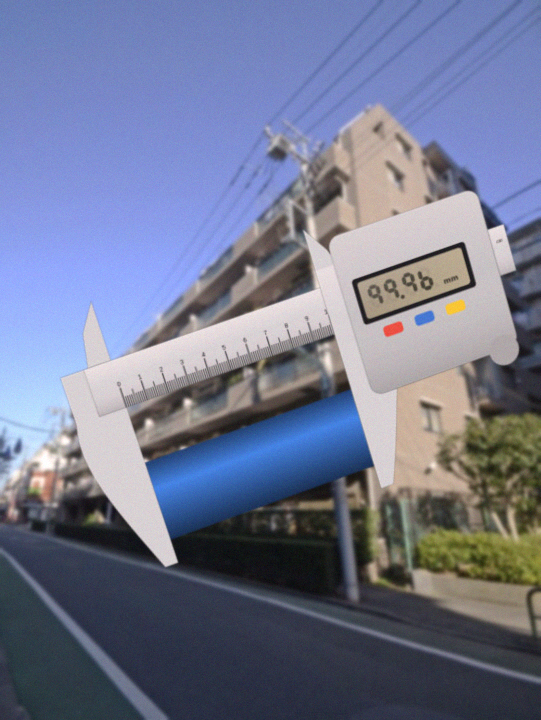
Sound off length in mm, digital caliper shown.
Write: 99.96 mm
